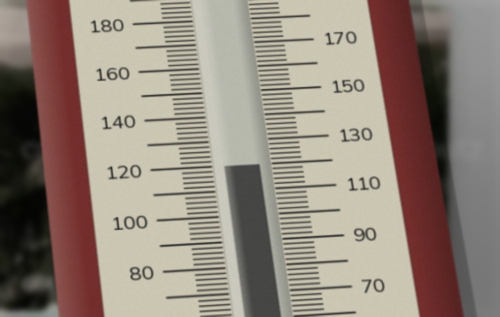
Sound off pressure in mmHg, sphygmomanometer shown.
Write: 120 mmHg
